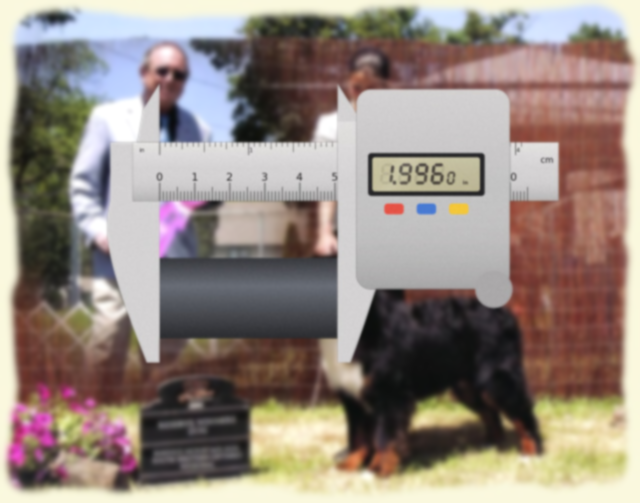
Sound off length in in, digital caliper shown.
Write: 1.9960 in
